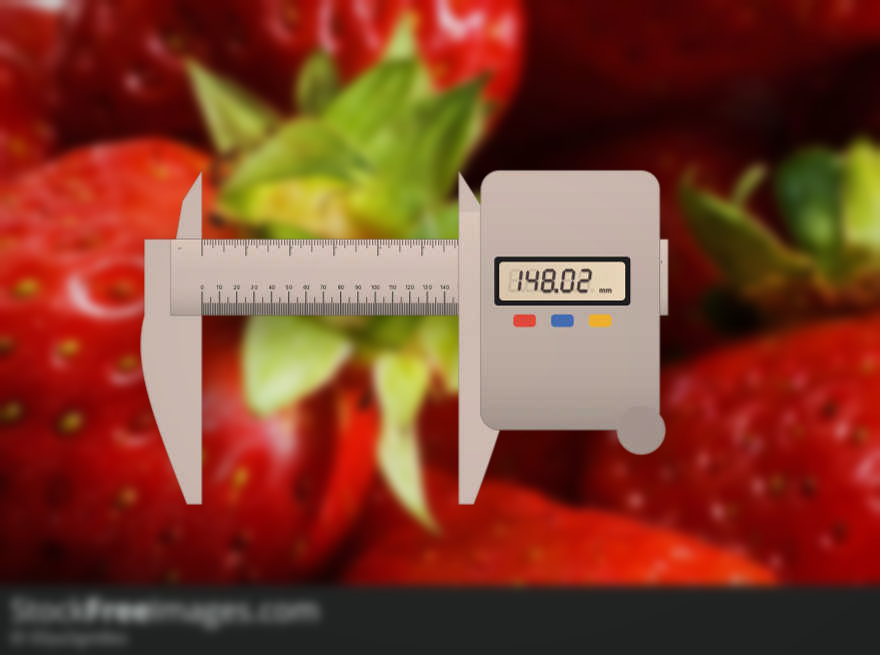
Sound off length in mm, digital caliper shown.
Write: 148.02 mm
